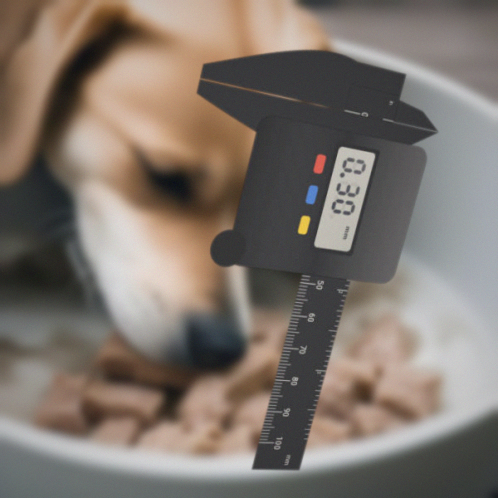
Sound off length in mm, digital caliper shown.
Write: 0.30 mm
